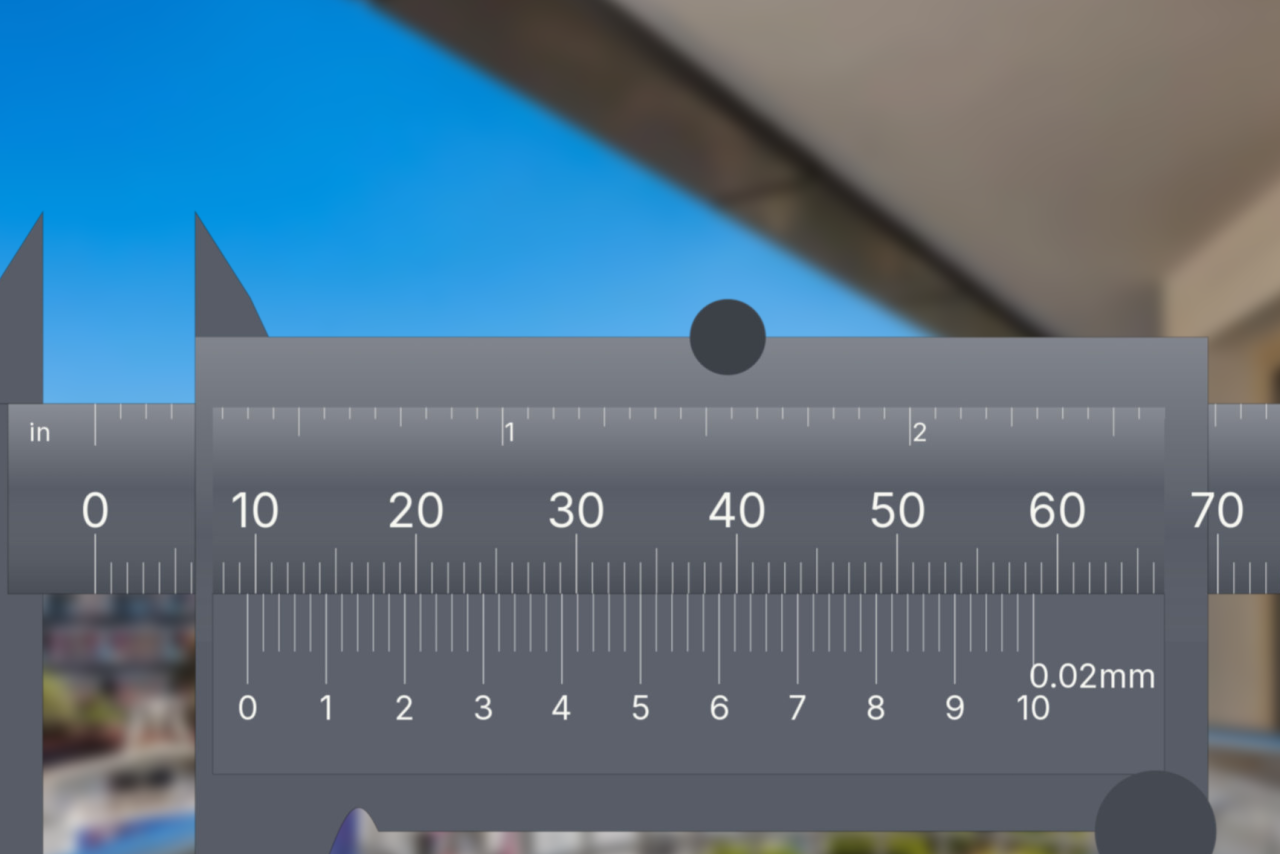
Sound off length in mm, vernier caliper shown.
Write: 9.5 mm
